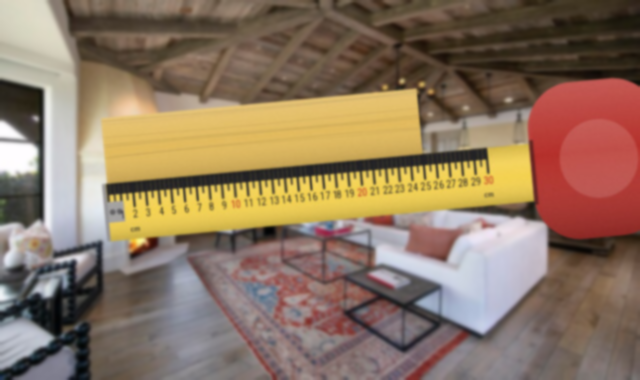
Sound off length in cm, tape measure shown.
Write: 25 cm
